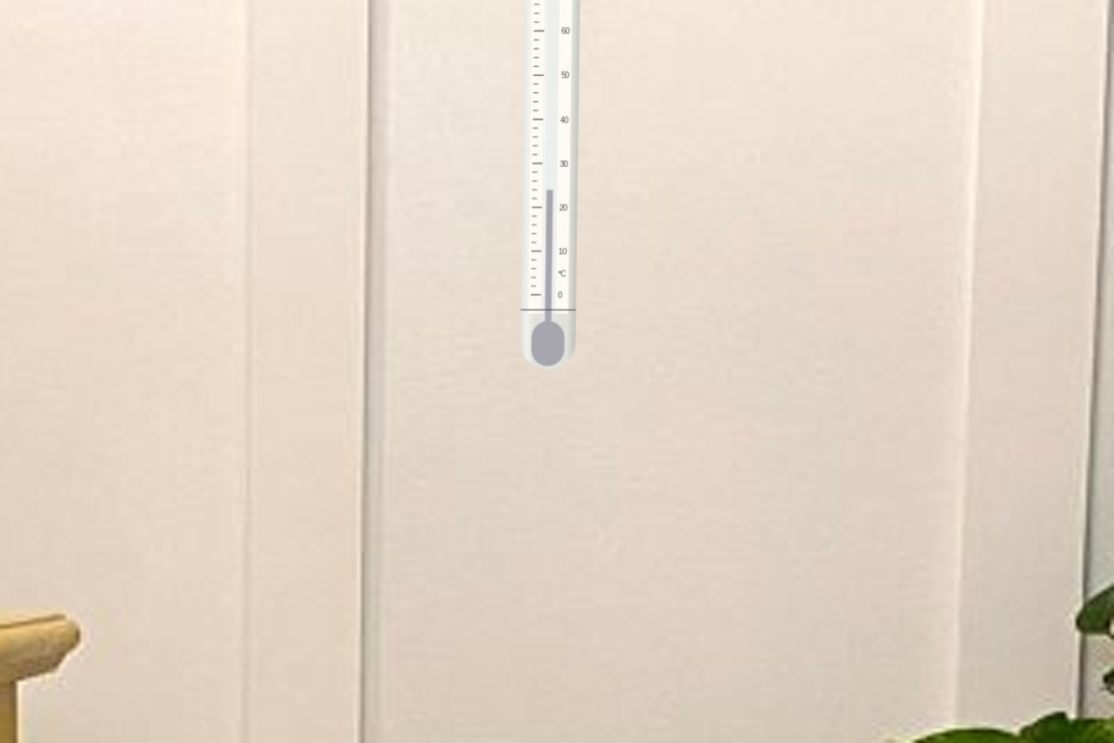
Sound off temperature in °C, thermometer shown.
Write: 24 °C
